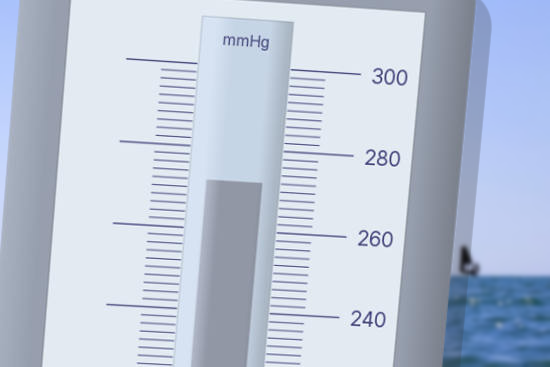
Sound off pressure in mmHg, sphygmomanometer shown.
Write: 272 mmHg
